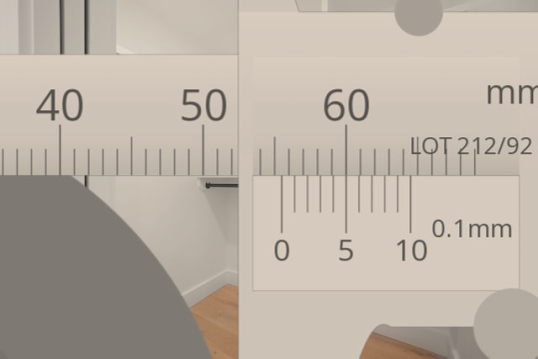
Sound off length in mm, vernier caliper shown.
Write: 55.5 mm
